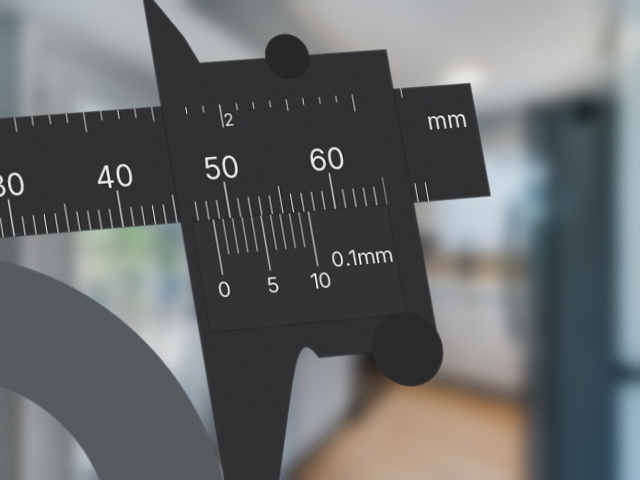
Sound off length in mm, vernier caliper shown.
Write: 48.4 mm
